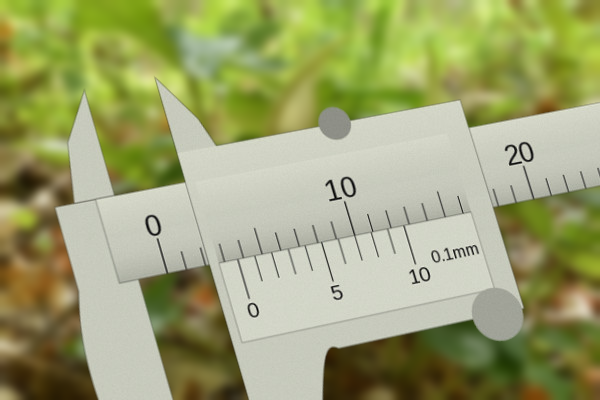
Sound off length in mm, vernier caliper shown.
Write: 3.7 mm
